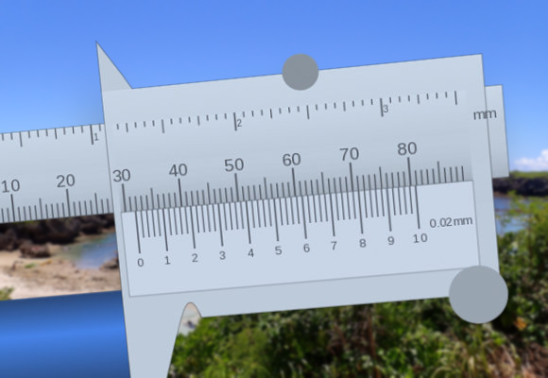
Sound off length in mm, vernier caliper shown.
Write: 31.8 mm
